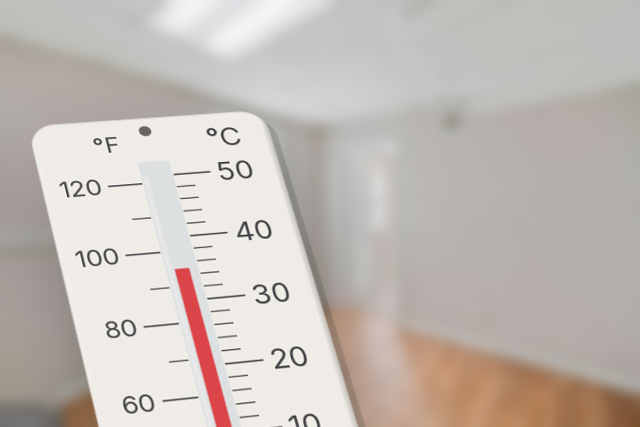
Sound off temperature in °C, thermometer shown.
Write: 35 °C
